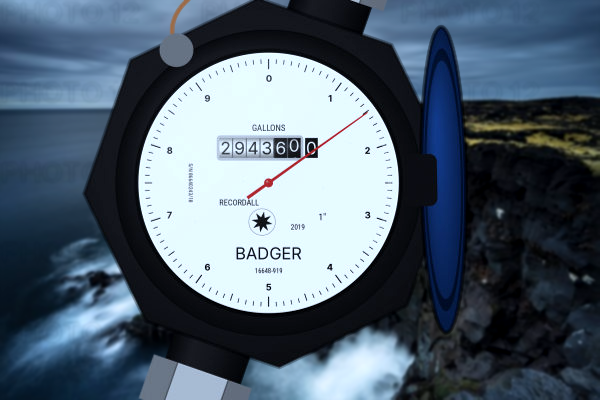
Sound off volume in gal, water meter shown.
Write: 2943601.5 gal
